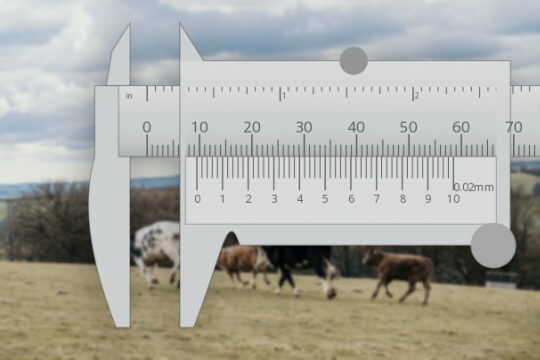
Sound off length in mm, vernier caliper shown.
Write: 9.5 mm
